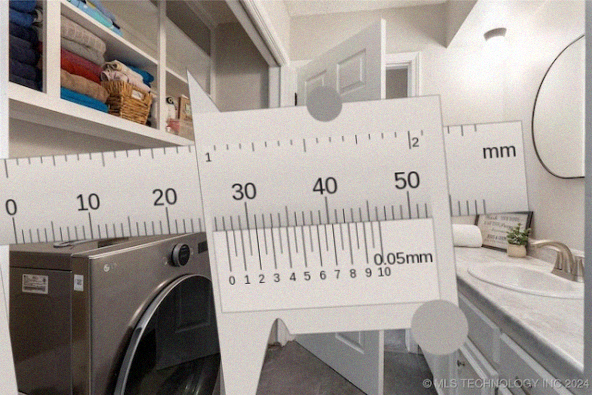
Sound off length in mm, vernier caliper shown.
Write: 27.2 mm
